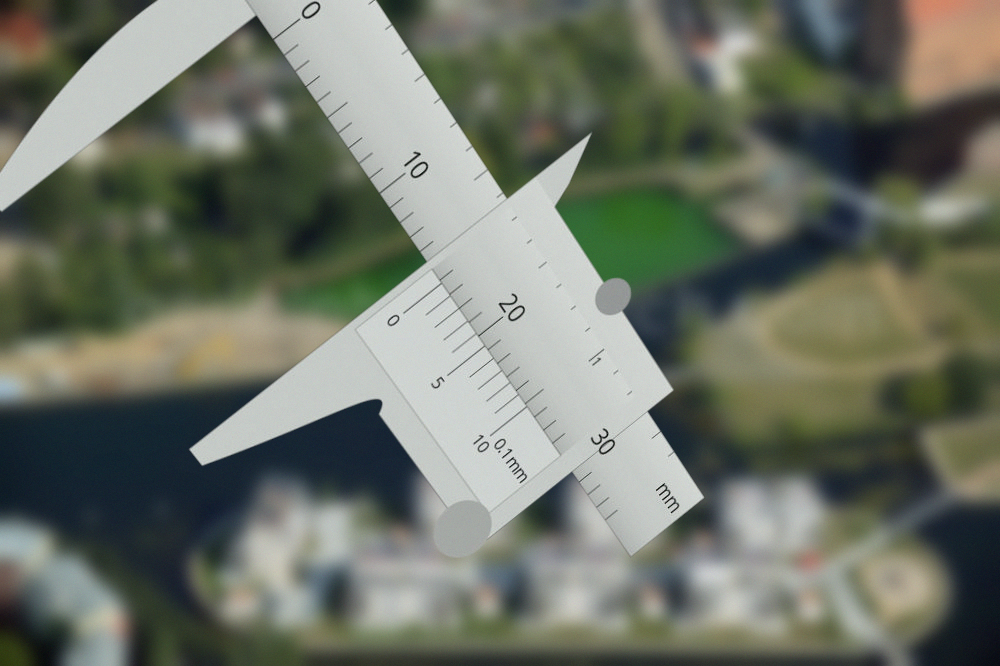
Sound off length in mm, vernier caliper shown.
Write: 16.2 mm
